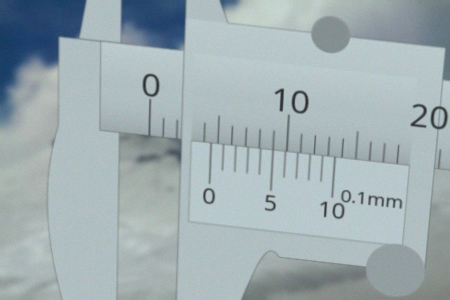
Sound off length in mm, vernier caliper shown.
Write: 4.5 mm
